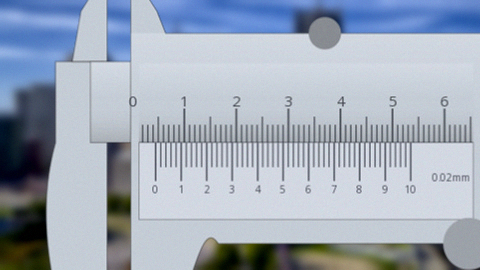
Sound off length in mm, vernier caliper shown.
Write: 4.5 mm
